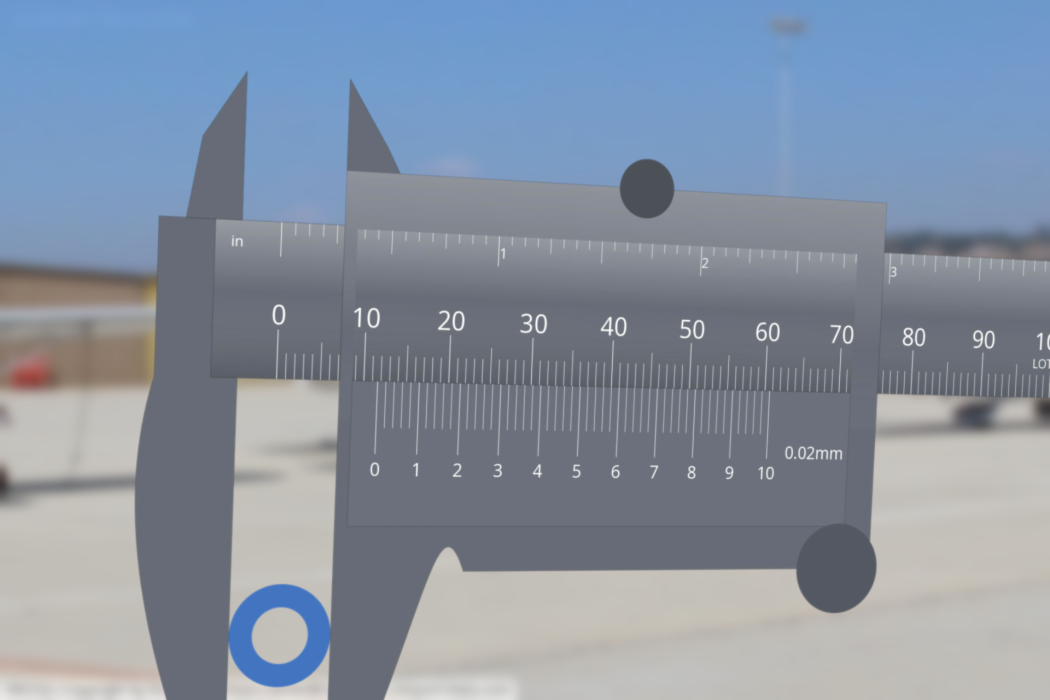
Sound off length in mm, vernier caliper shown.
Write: 11.6 mm
